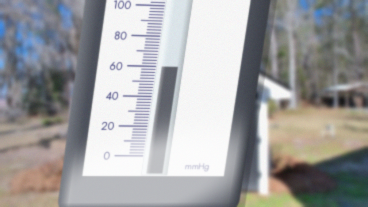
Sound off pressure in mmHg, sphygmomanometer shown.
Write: 60 mmHg
